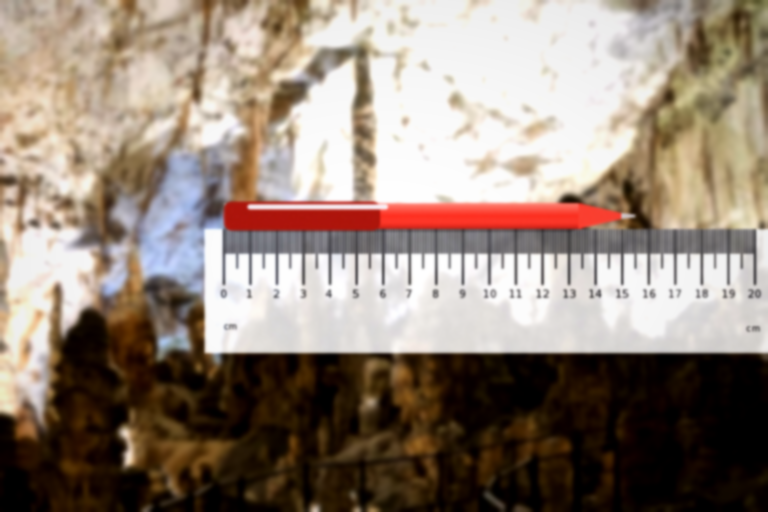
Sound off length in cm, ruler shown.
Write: 15.5 cm
